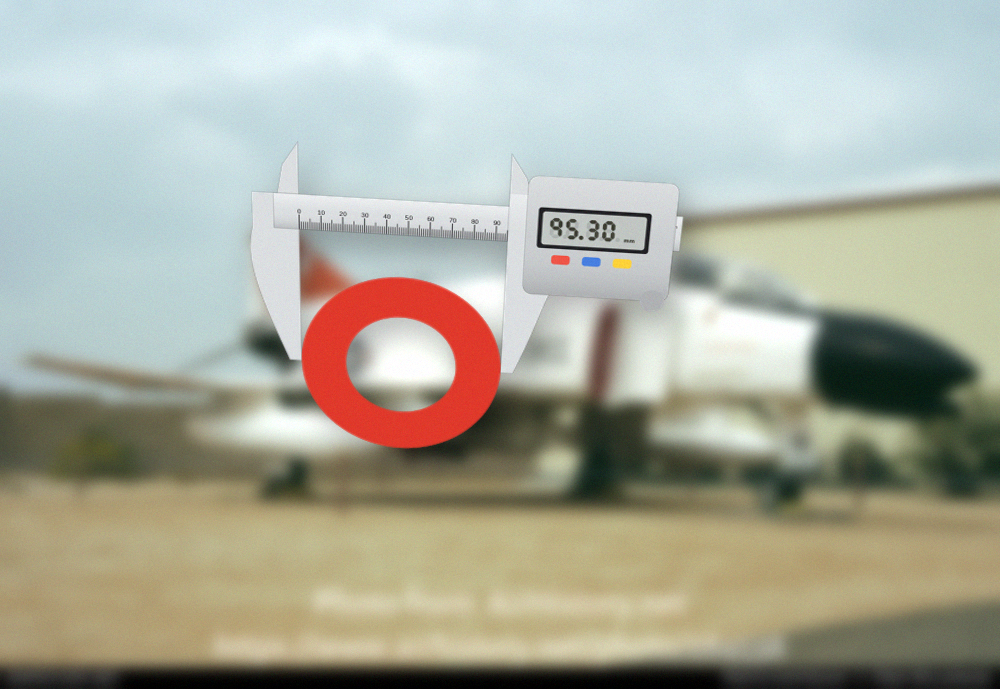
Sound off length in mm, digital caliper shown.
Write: 95.30 mm
